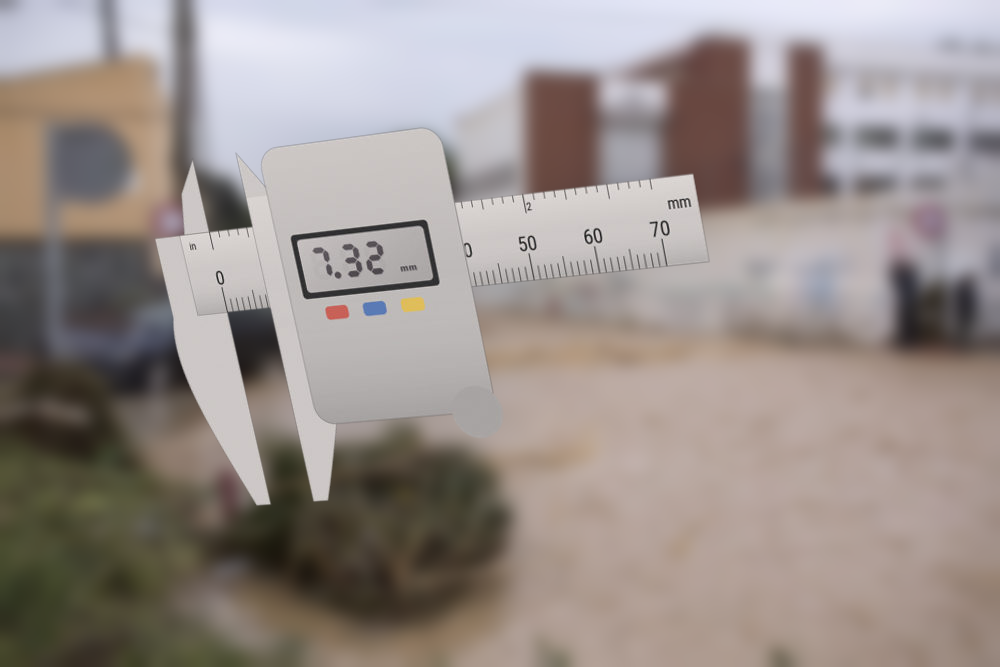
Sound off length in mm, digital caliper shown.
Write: 7.32 mm
